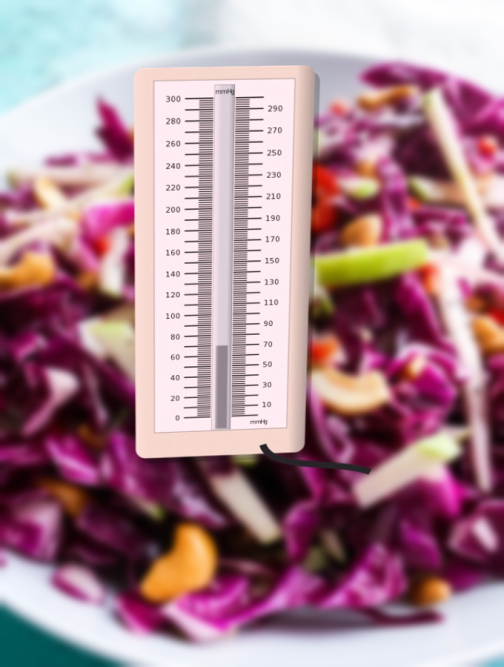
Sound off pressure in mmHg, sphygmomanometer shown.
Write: 70 mmHg
